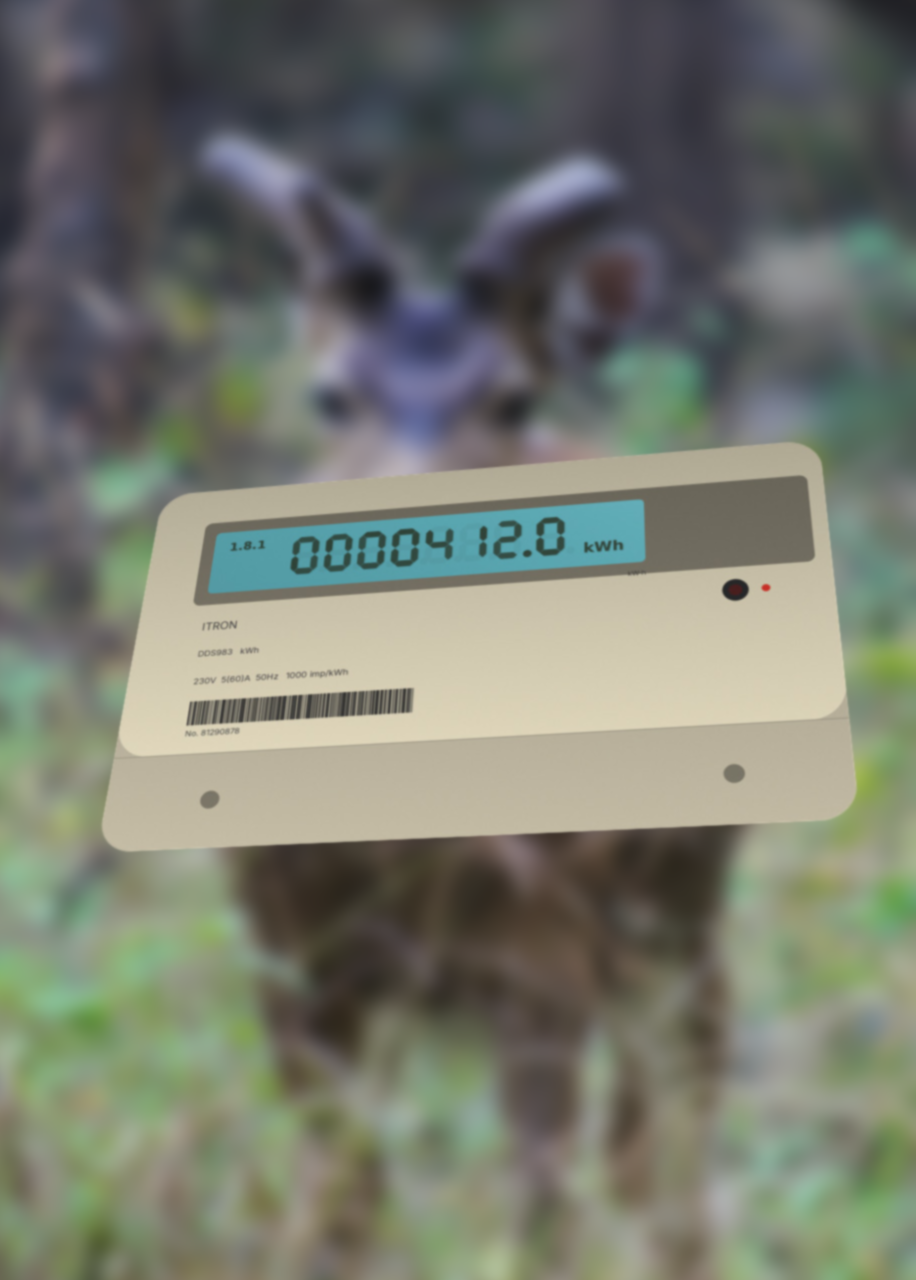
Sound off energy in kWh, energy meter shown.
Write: 412.0 kWh
